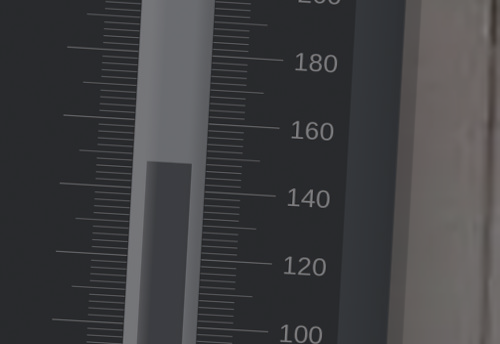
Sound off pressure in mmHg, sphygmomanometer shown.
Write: 148 mmHg
